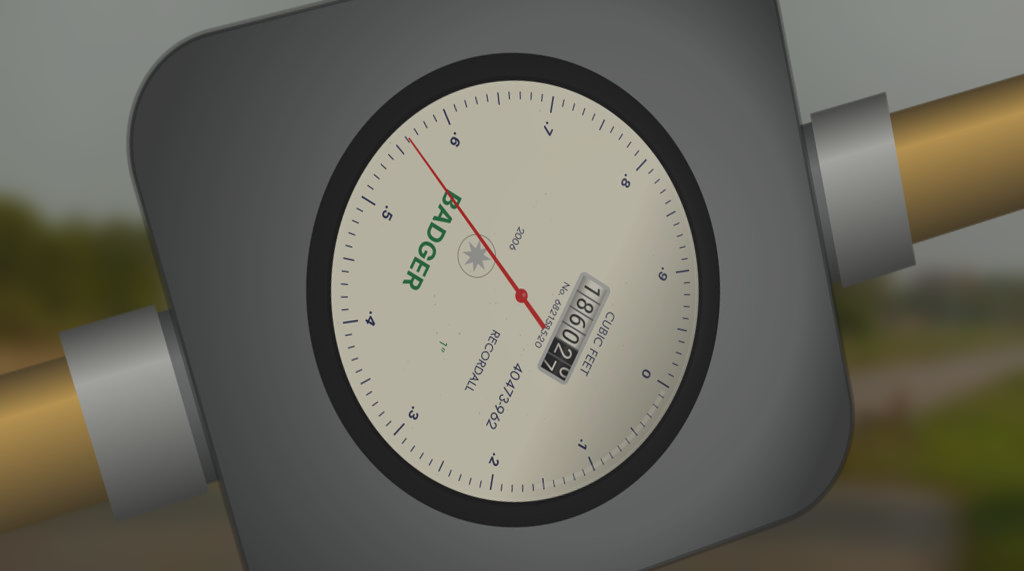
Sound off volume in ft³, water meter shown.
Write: 186026.56 ft³
